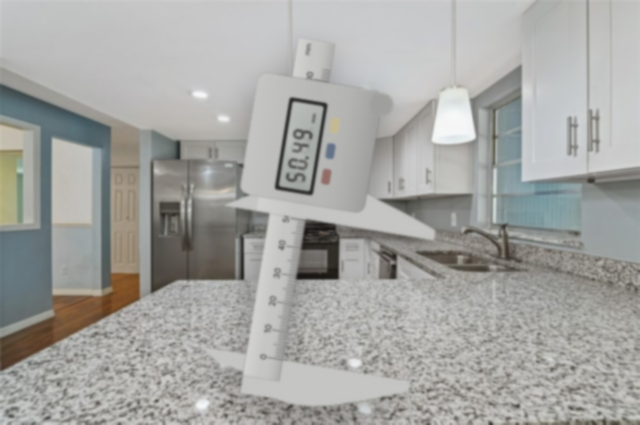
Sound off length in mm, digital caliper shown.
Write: 50.49 mm
